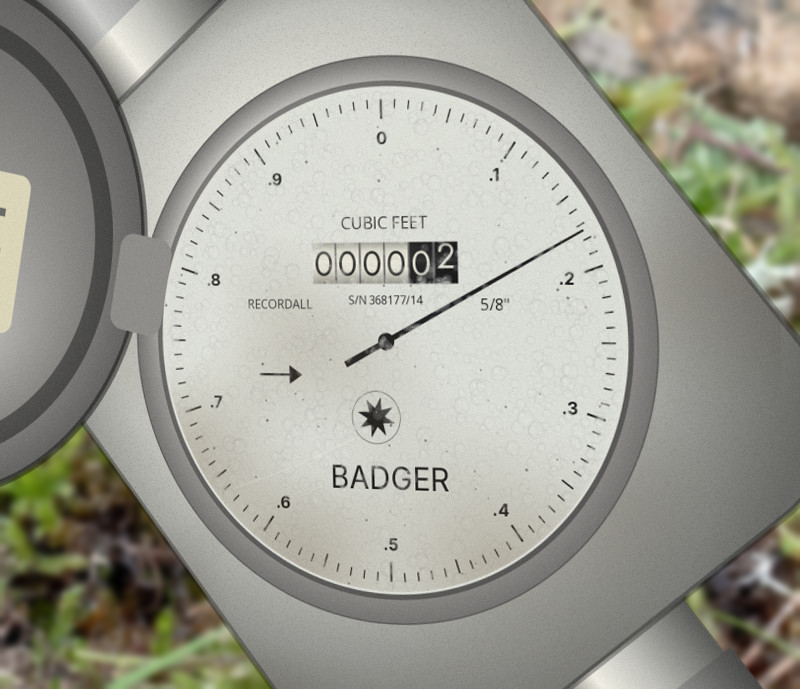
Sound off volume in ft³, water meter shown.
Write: 2.17 ft³
